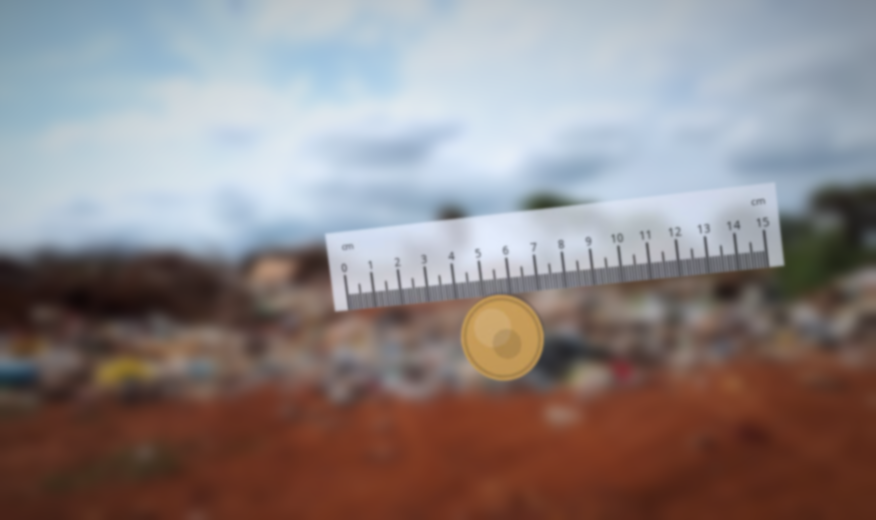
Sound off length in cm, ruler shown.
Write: 3 cm
